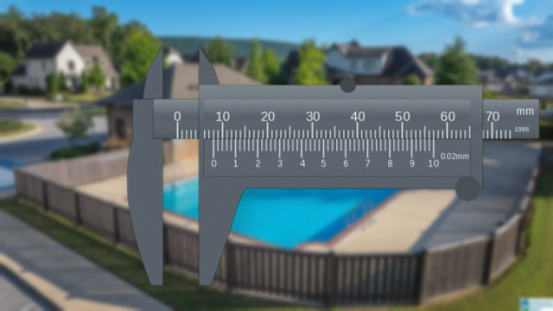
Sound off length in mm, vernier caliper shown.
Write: 8.0 mm
